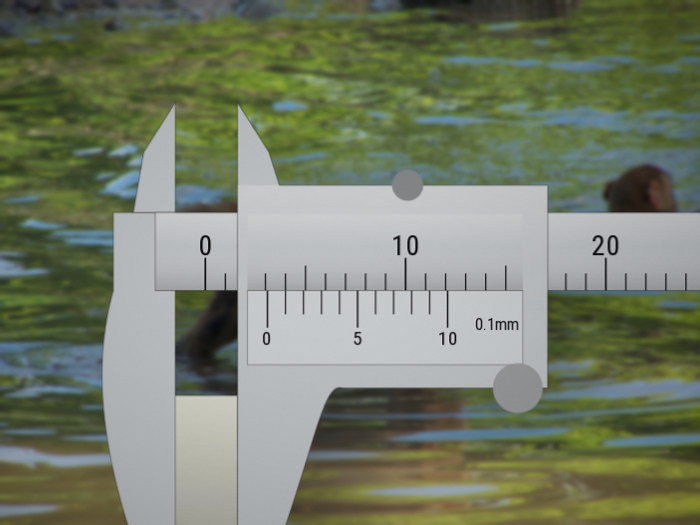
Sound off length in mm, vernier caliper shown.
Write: 3.1 mm
